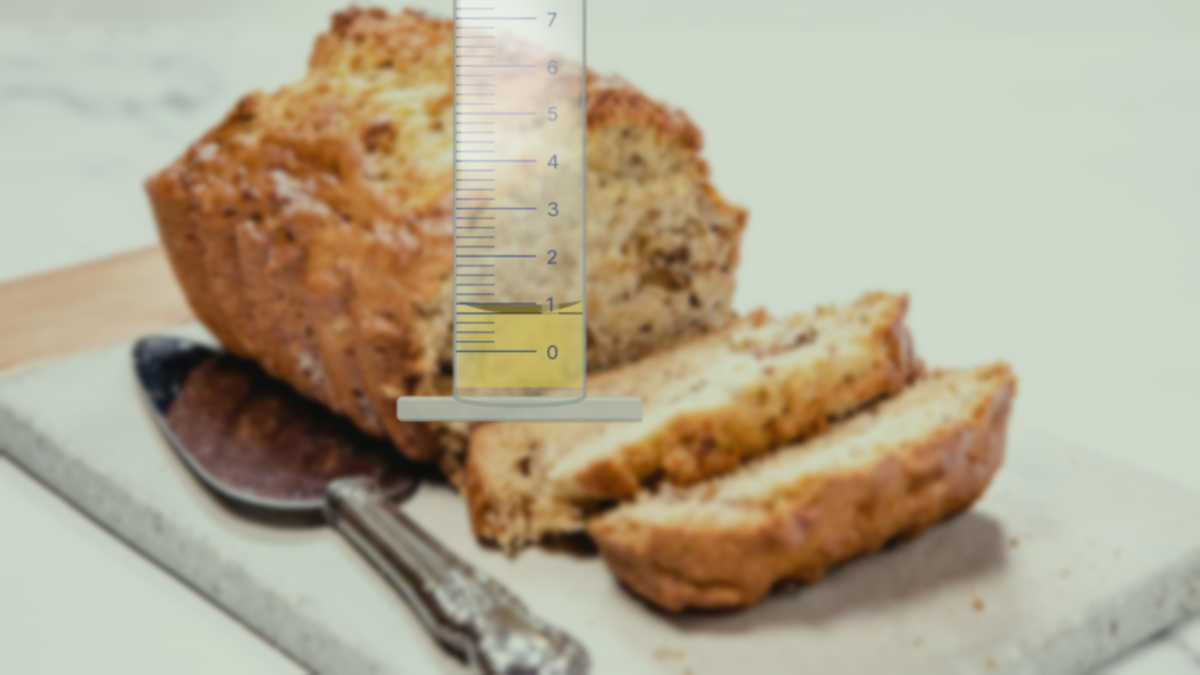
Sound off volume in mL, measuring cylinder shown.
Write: 0.8 mL
